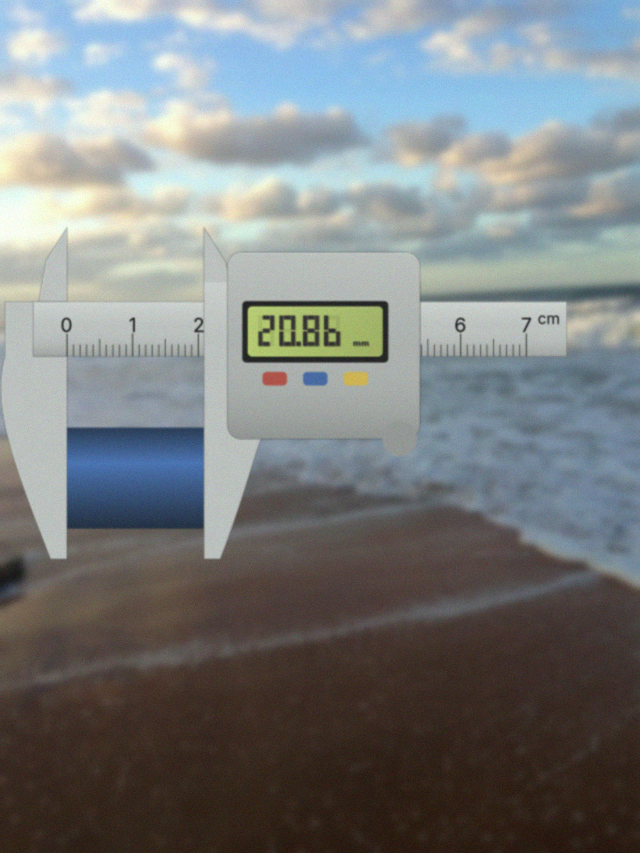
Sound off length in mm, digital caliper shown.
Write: 20.86 mm
